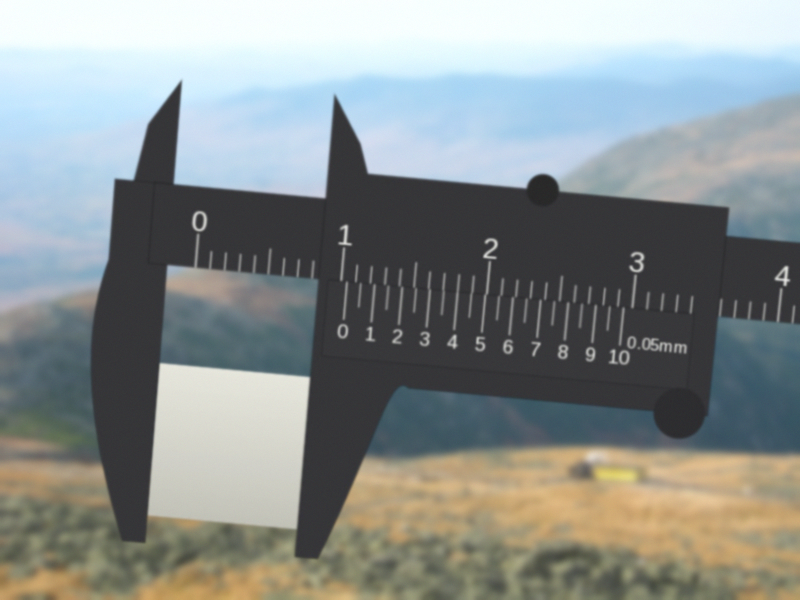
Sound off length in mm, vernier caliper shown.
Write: 10.4 mm
